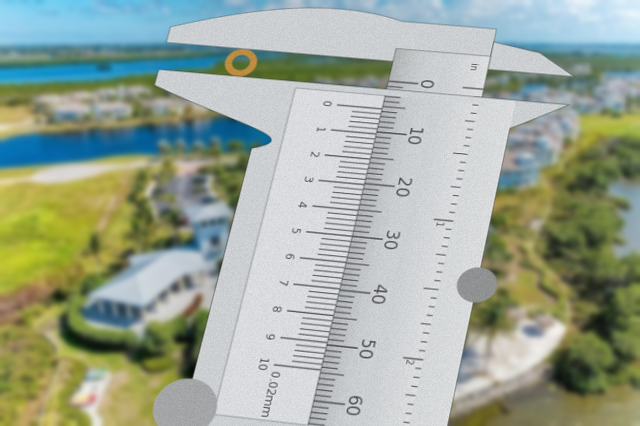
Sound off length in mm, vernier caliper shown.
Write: 5.5 mm
